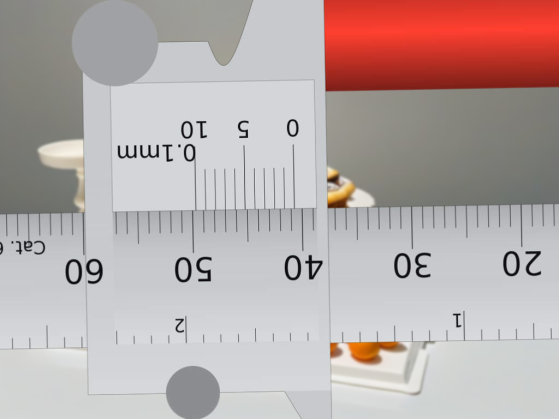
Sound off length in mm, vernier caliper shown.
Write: 40.7 mm
